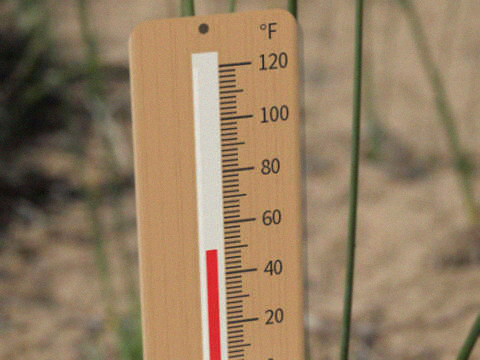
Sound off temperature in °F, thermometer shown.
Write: 50 °F
